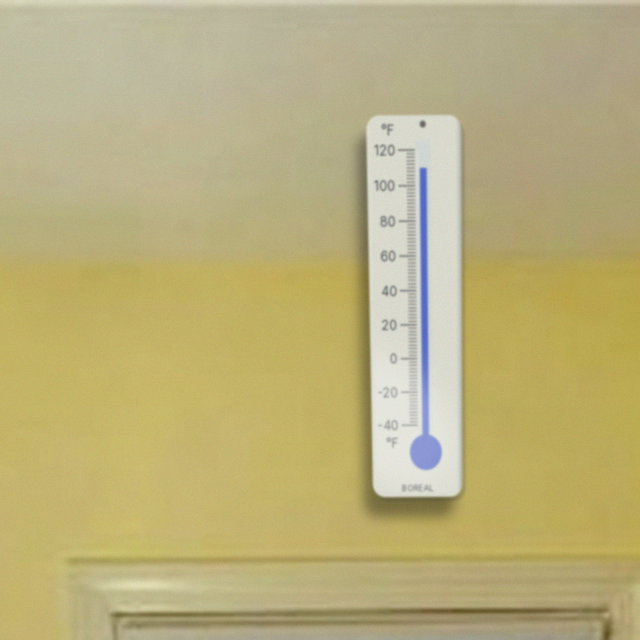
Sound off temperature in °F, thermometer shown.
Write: 110 °F
